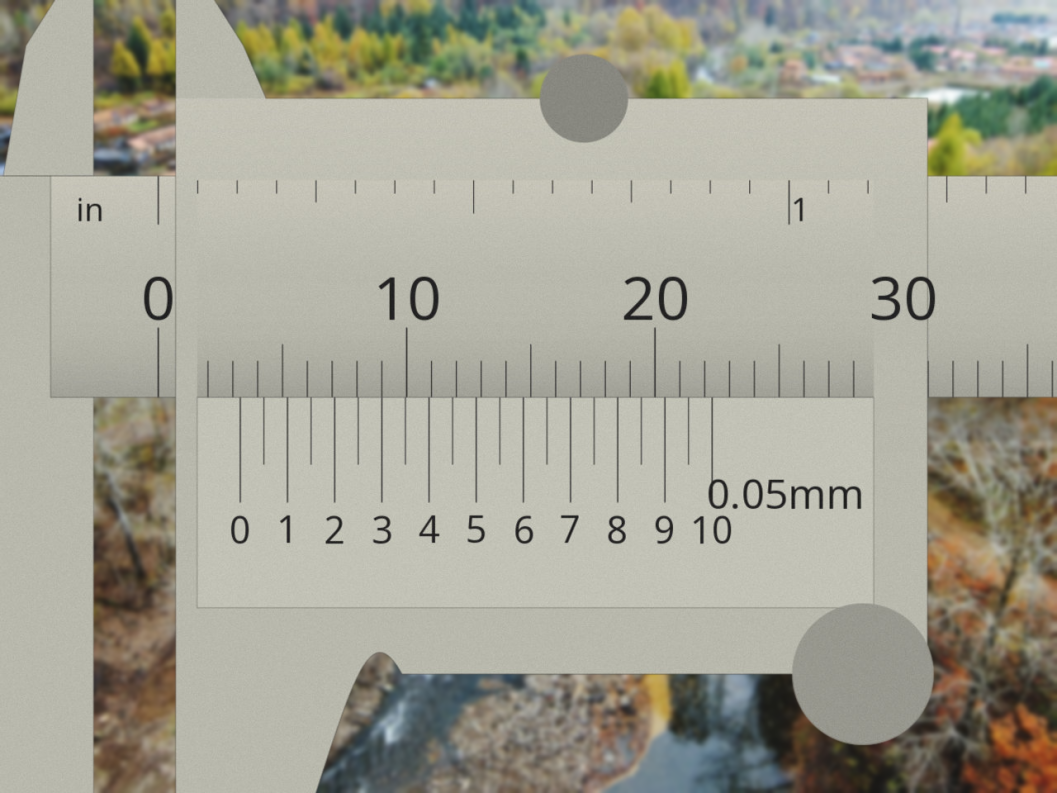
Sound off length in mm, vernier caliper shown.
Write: 3.30 mm
